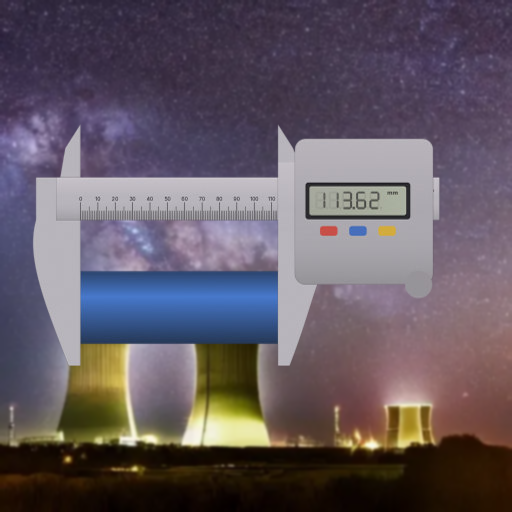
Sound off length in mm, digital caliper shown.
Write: 113.62 mm
